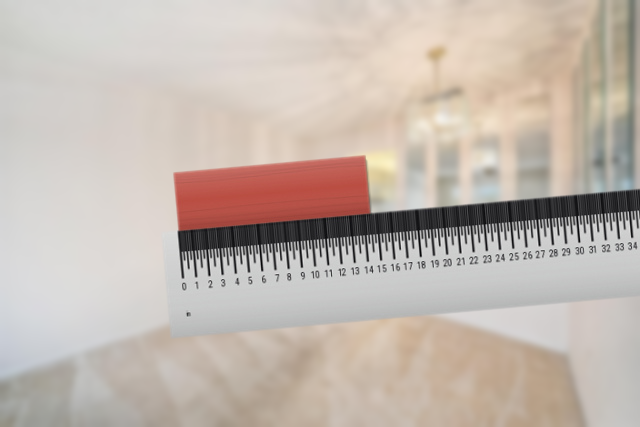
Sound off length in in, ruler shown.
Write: 14.5 in
